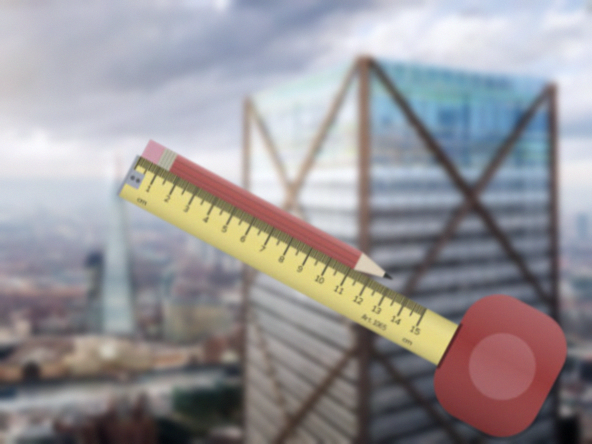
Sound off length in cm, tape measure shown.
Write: 13 cm
